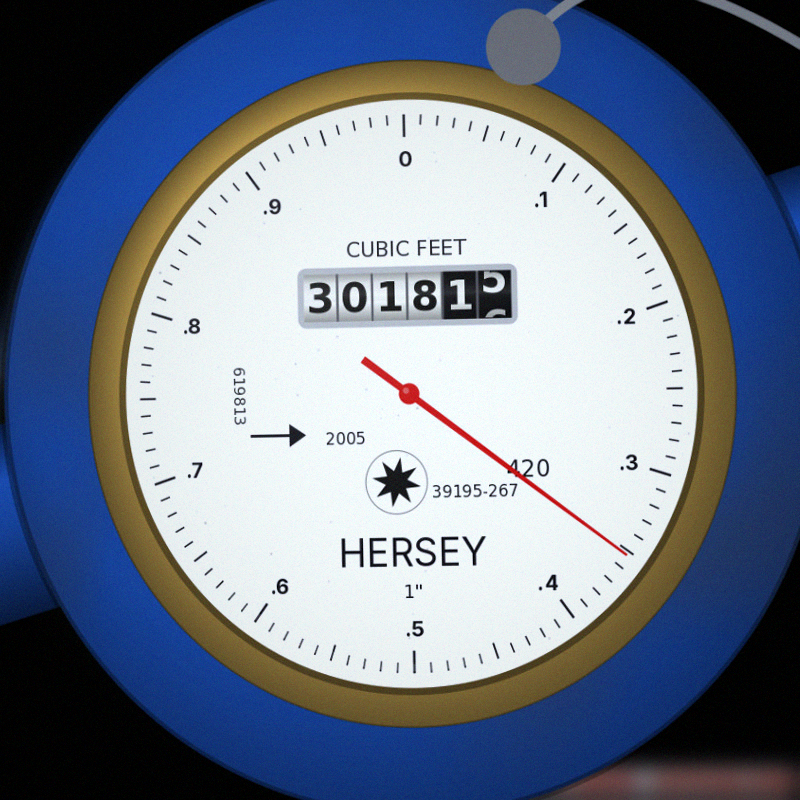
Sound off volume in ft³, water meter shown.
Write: 301815.35 ft³
